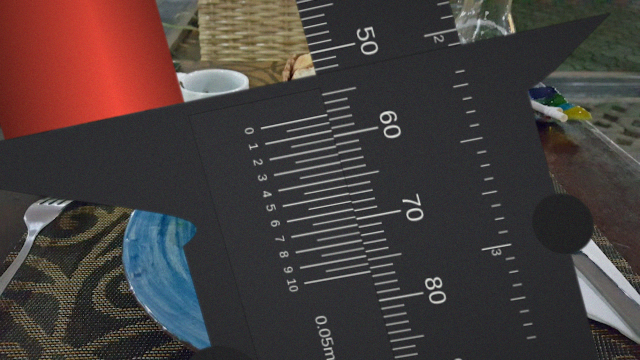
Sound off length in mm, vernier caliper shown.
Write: 57.4 mm
